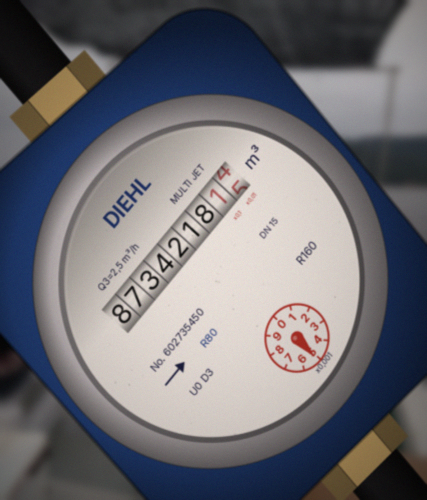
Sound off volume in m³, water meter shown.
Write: 8734218.145 m³
